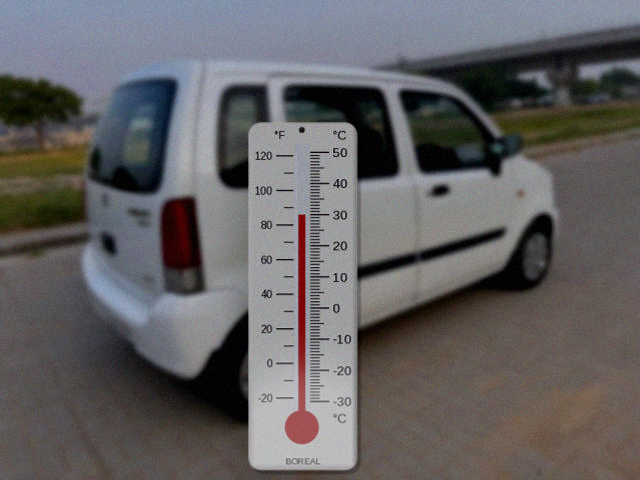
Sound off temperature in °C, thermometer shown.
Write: 30 °C
